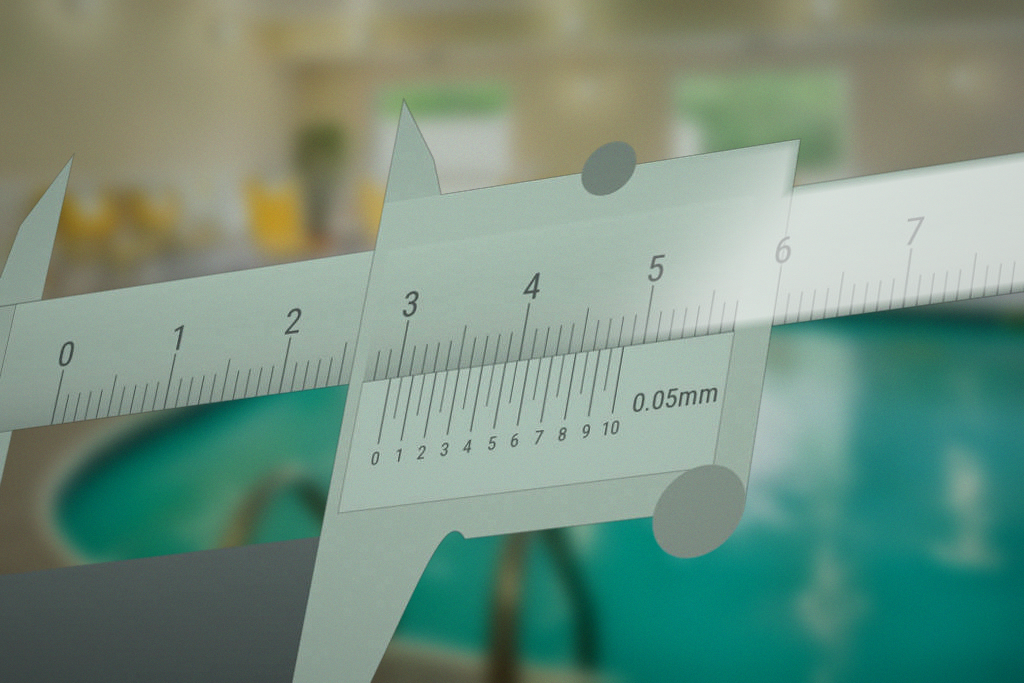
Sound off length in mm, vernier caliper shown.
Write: 29.4 mm
